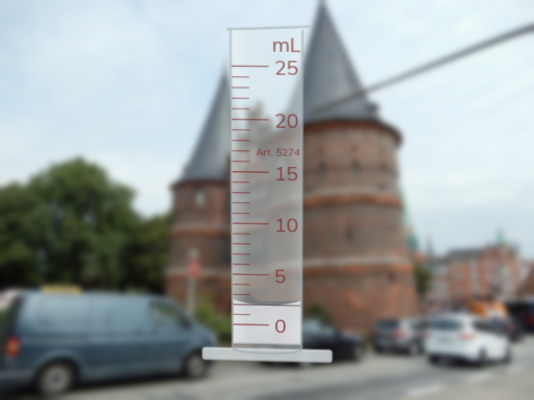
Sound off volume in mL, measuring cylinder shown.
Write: 2 mL
